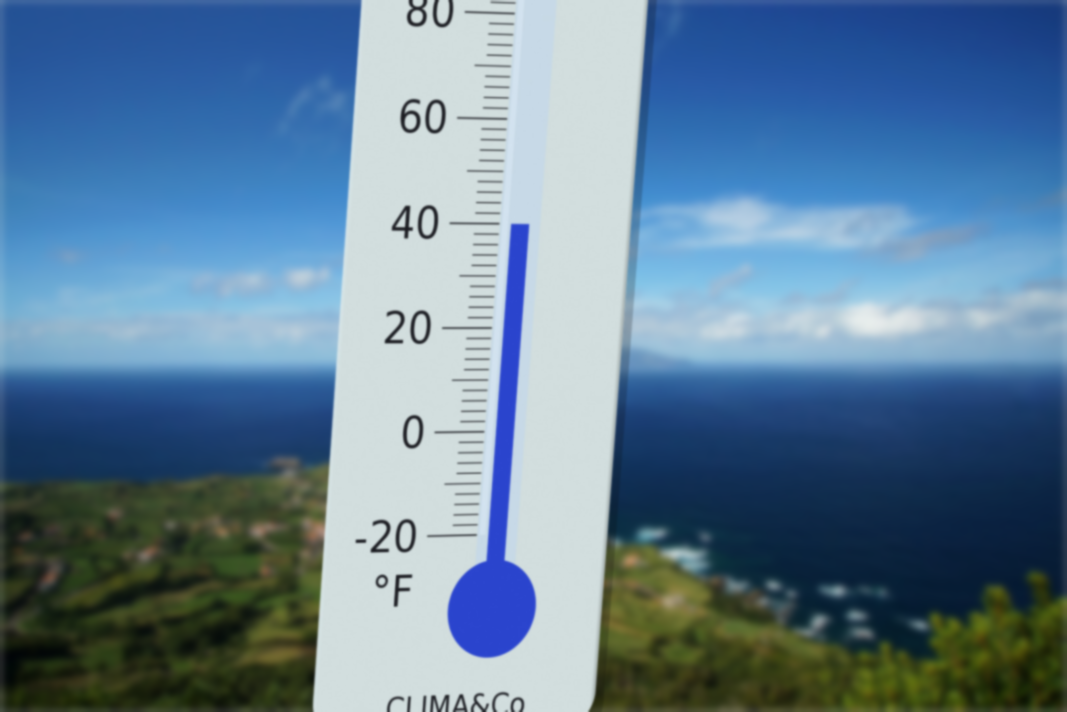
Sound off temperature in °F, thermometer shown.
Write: 40 °F
